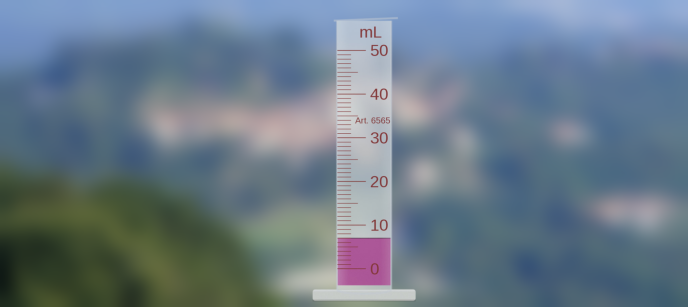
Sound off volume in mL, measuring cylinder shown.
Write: 7 mL
